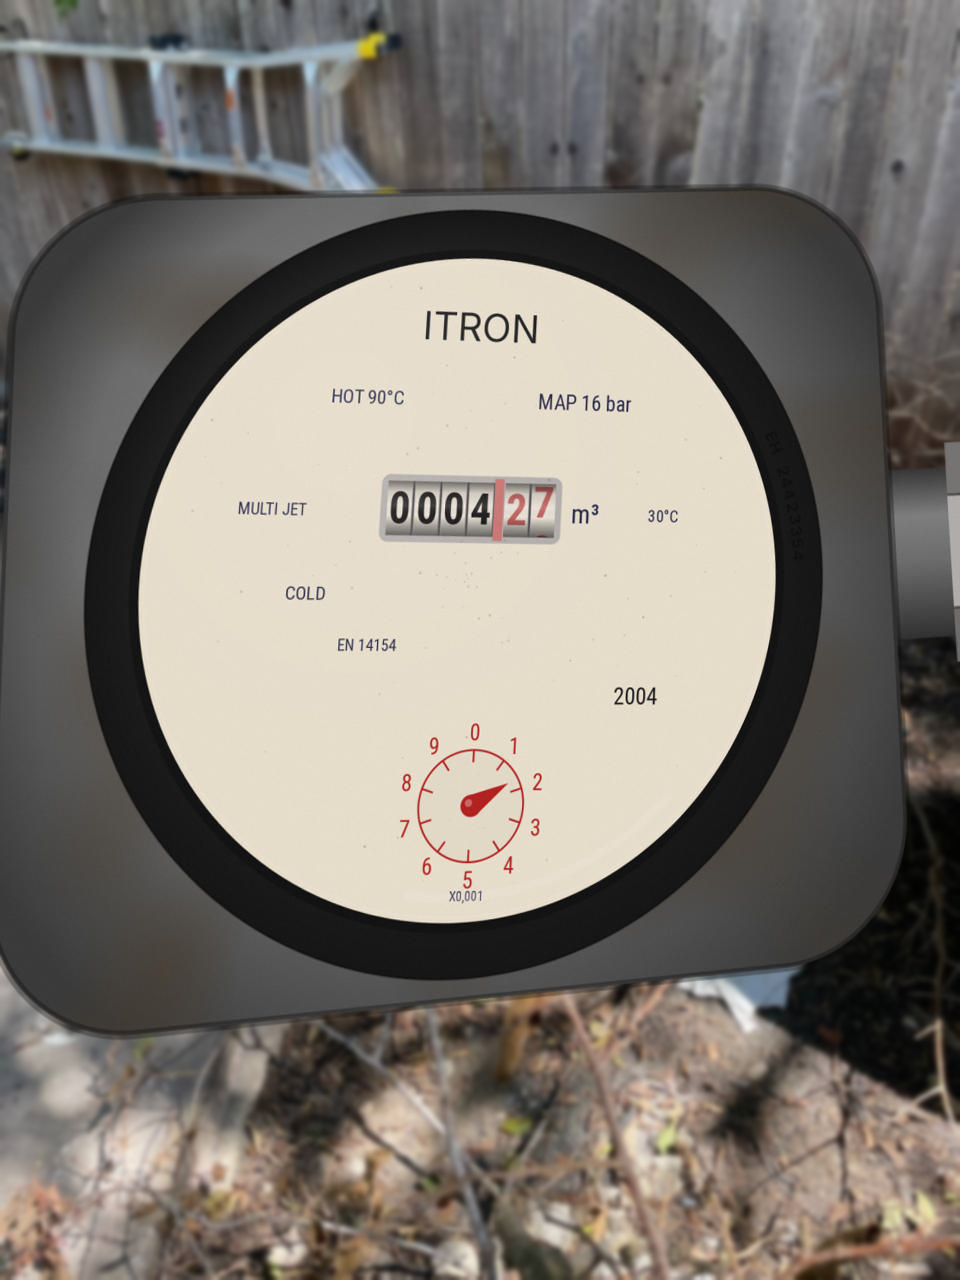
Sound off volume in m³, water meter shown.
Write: 4.271 m³
